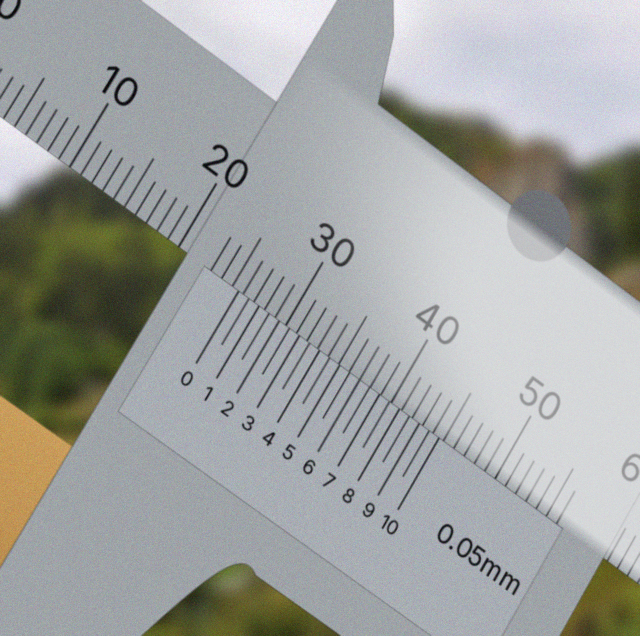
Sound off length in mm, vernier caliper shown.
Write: 25.6 mm
